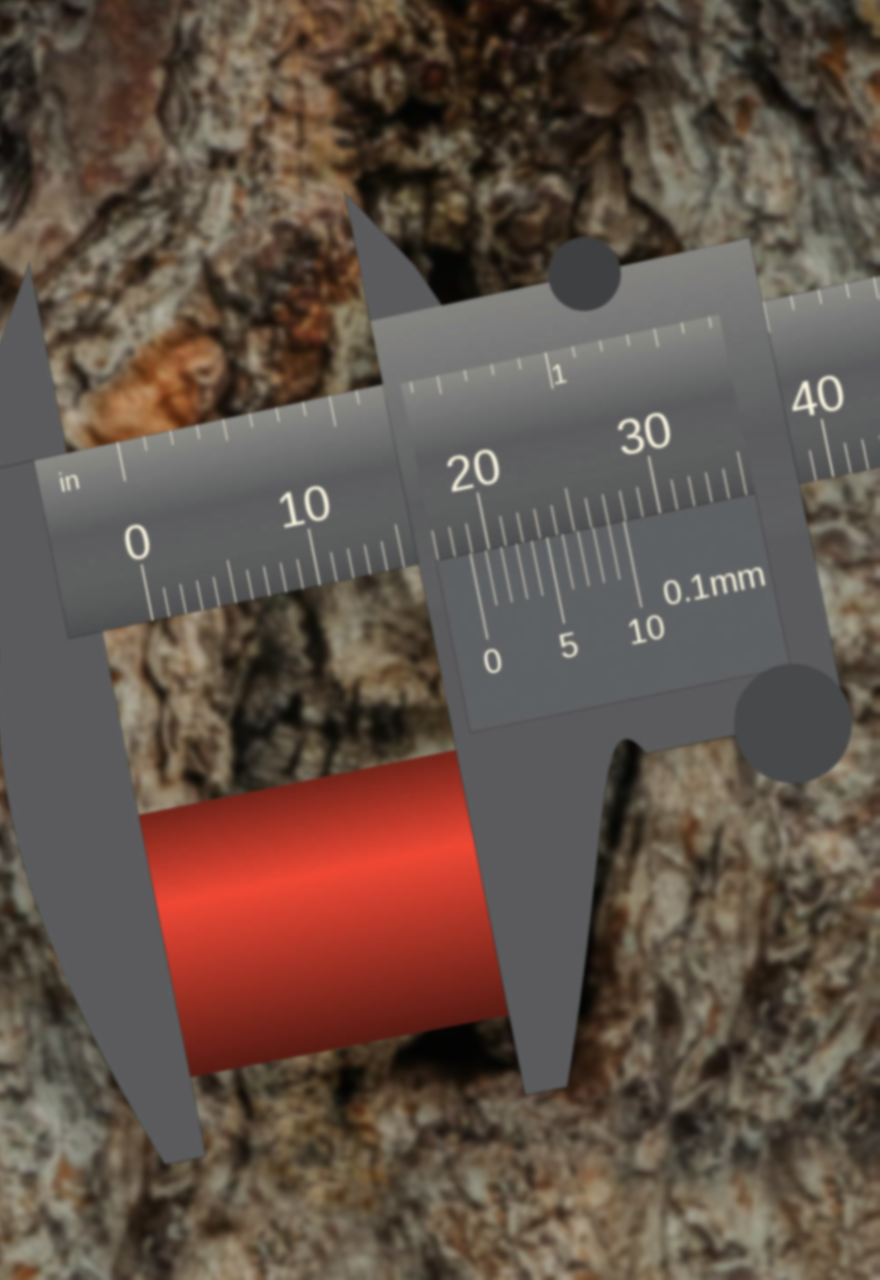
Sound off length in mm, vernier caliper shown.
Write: 18.9 mm
